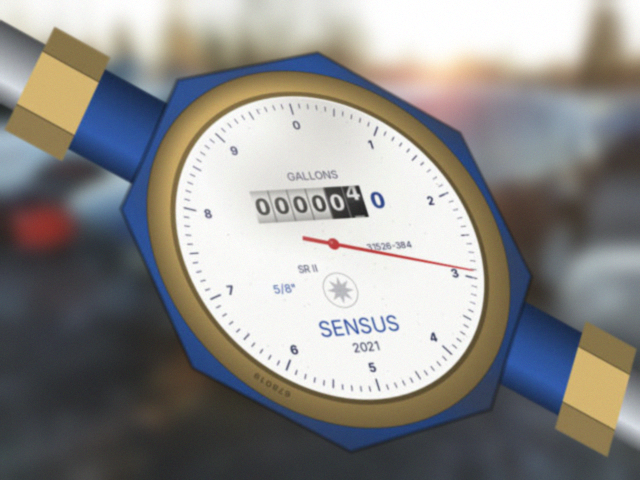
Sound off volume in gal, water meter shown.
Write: 42.9 gal
